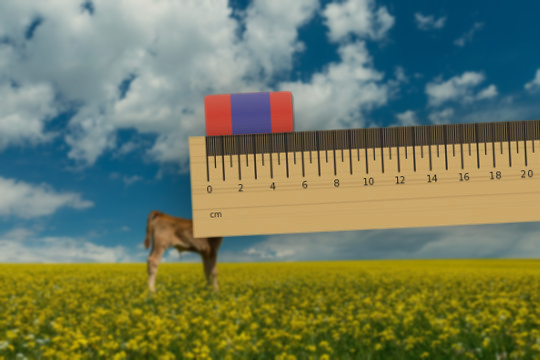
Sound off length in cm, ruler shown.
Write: 5.5 cm
